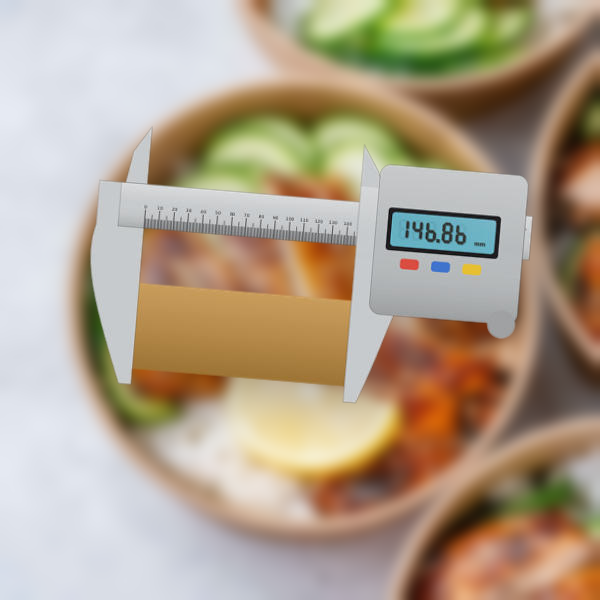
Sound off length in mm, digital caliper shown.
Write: 146.86 mm
